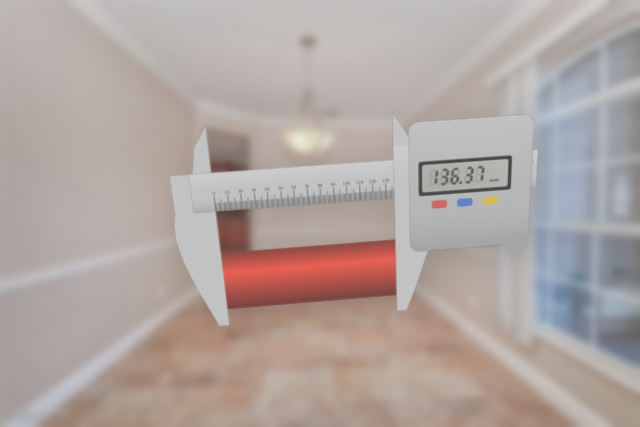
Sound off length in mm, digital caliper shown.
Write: 136.37 mm
